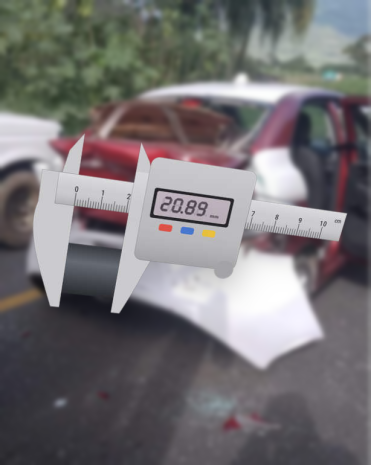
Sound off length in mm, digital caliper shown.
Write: 20.89 mm
